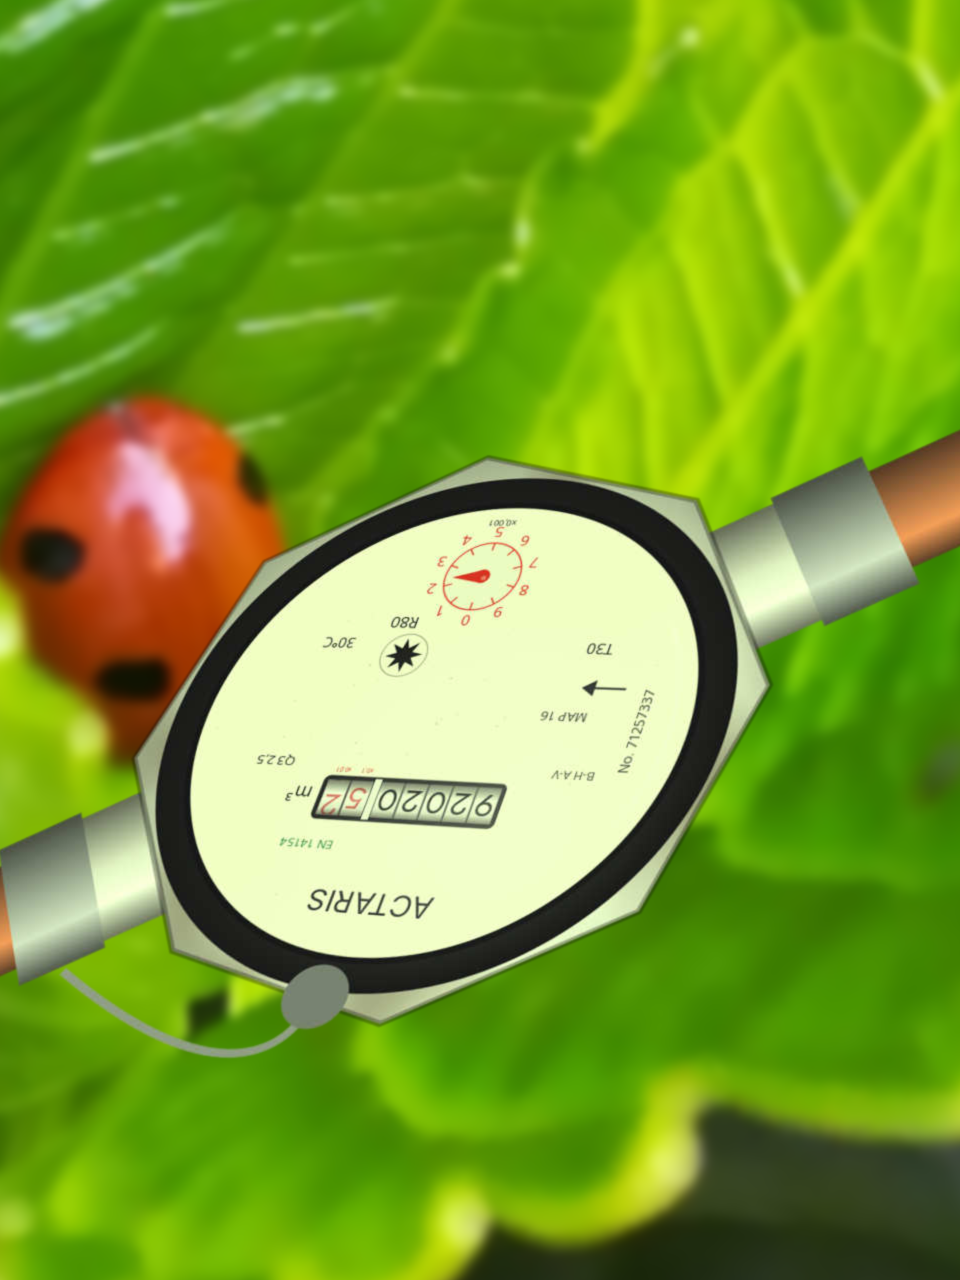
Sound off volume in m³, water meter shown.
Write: 92020.522 m³
